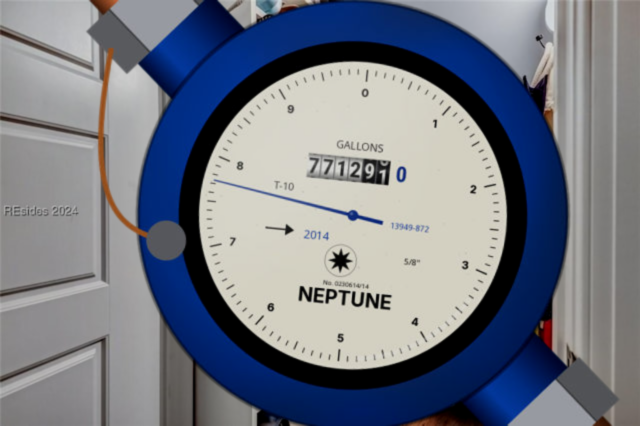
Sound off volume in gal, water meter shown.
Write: 7712907.7 gal
